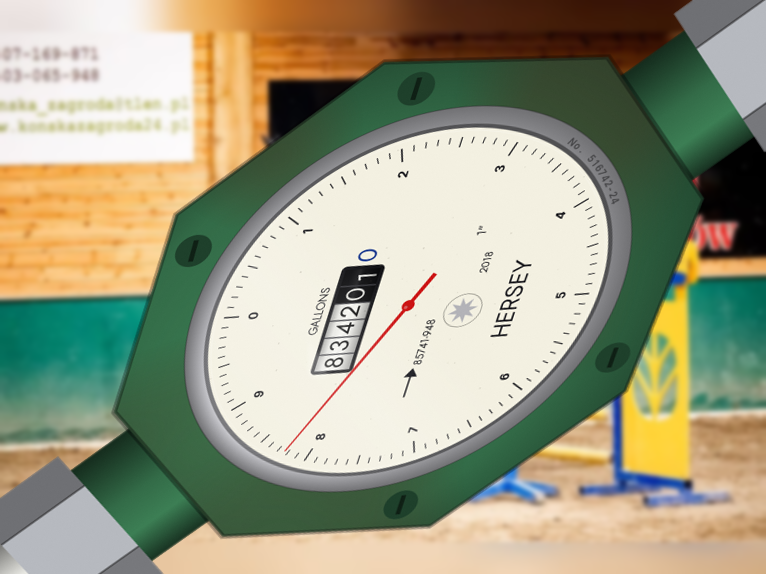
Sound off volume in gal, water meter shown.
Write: 8342008.2 gal
